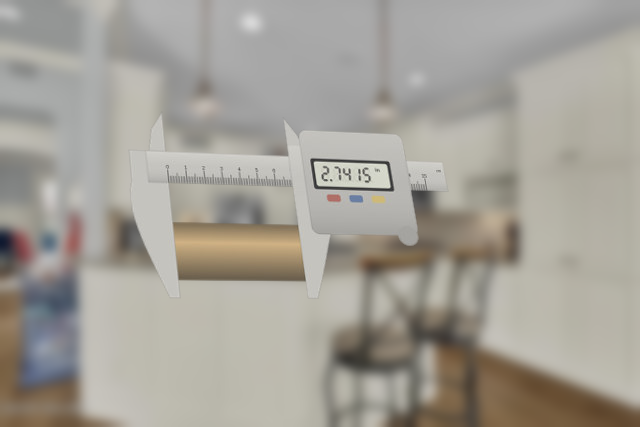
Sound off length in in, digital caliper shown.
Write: 2.7415 in
